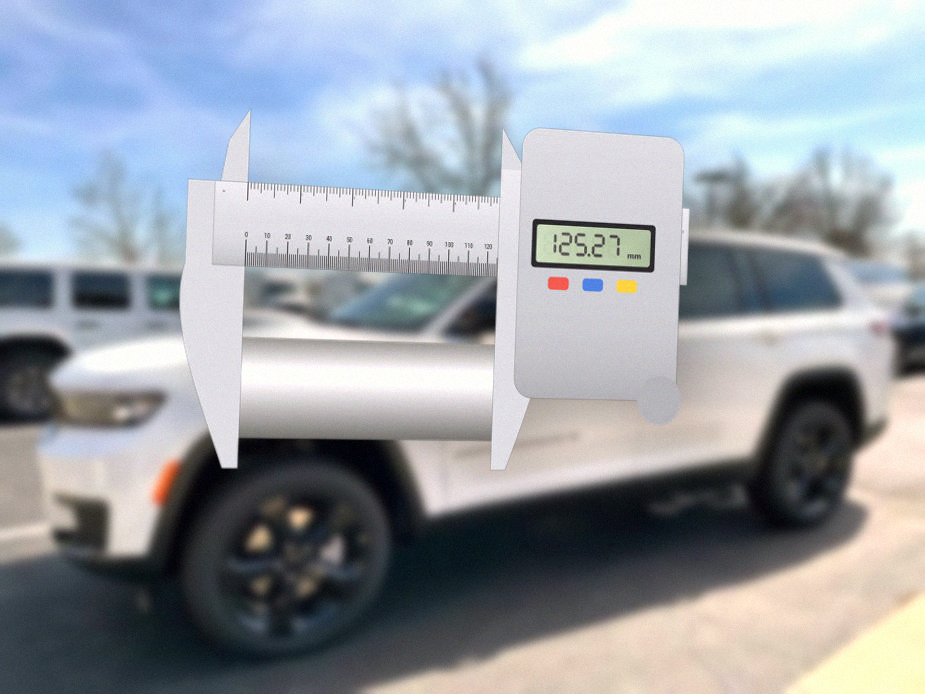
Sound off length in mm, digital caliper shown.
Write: 125.27 mm
